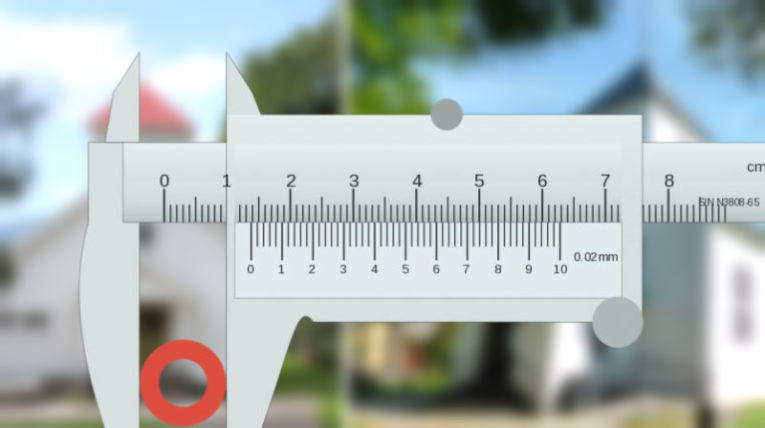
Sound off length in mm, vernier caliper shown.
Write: 13.8 mm
